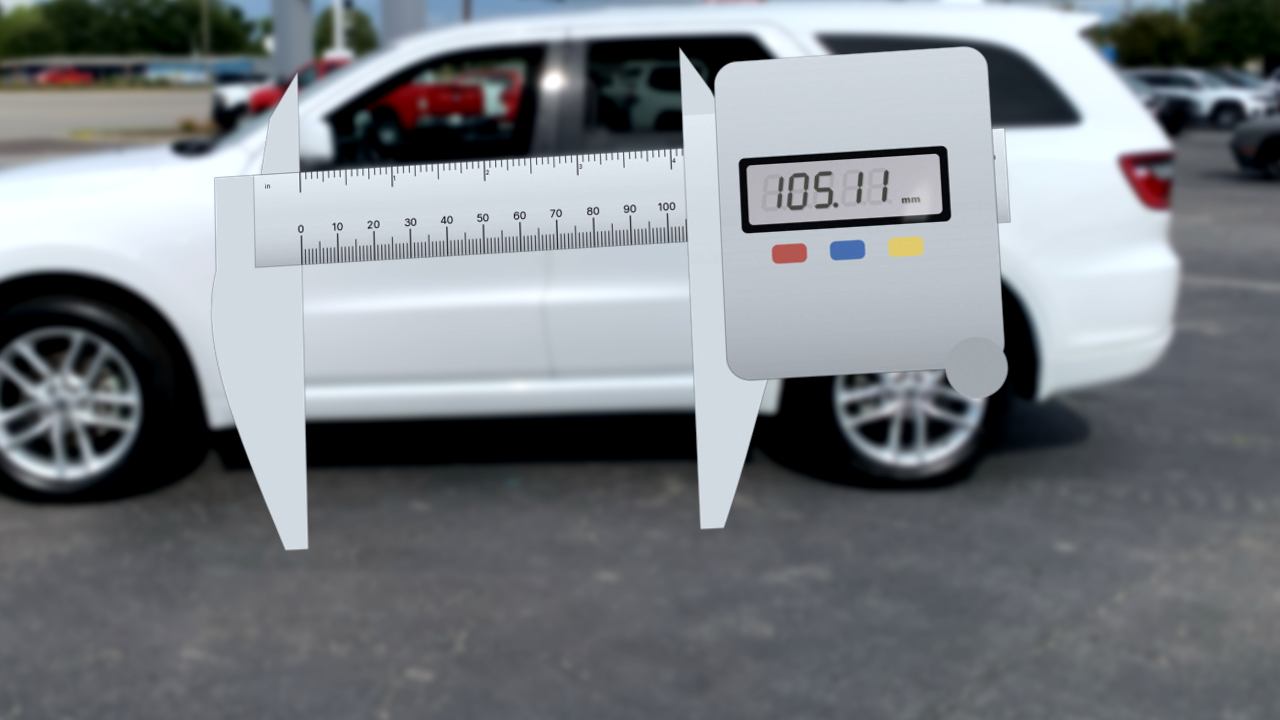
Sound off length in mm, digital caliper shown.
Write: 105.11 mm
